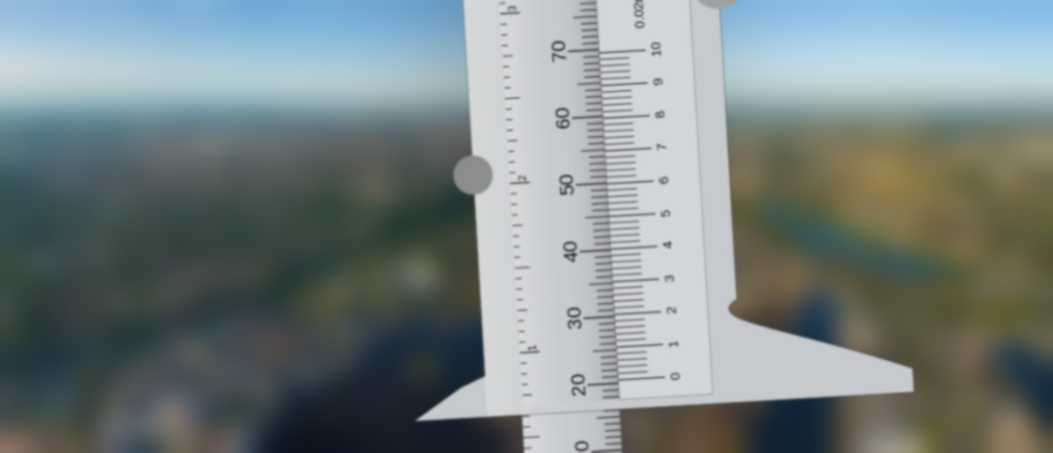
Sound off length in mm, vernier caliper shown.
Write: 20.5 mm
